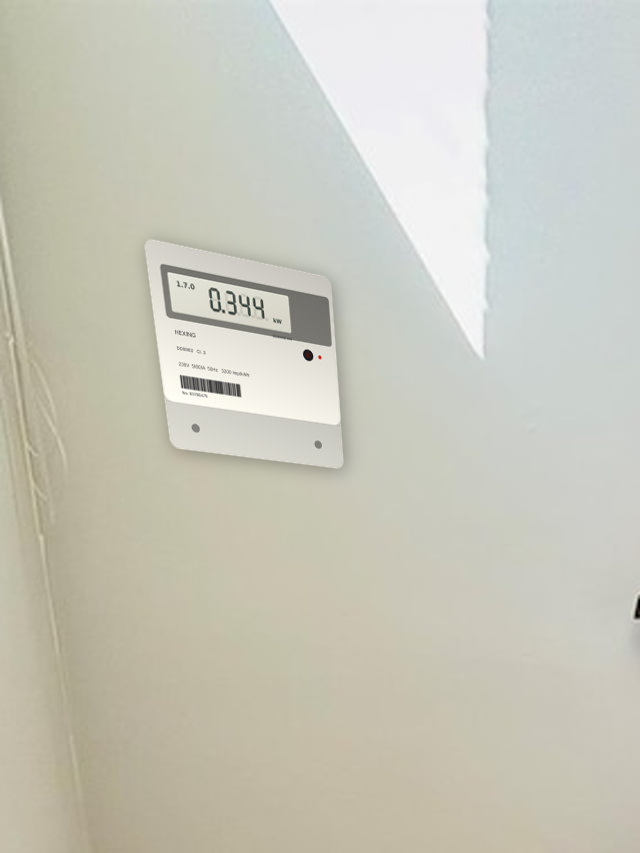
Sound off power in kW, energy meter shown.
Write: 0.344 kW
